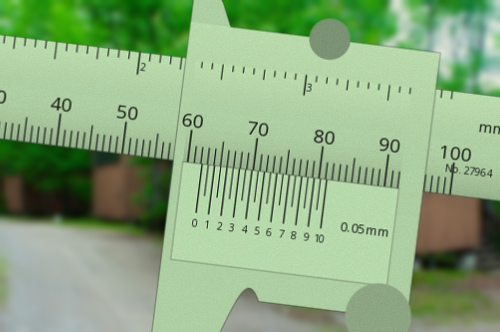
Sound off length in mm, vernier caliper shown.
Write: 62.2 mm
